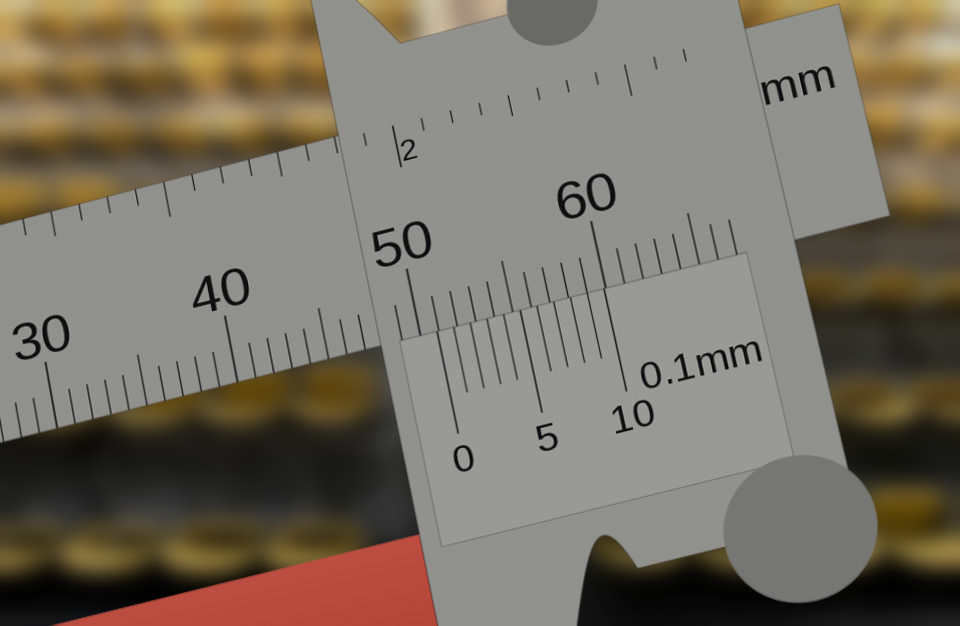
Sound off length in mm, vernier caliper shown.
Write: 50.9 mm
